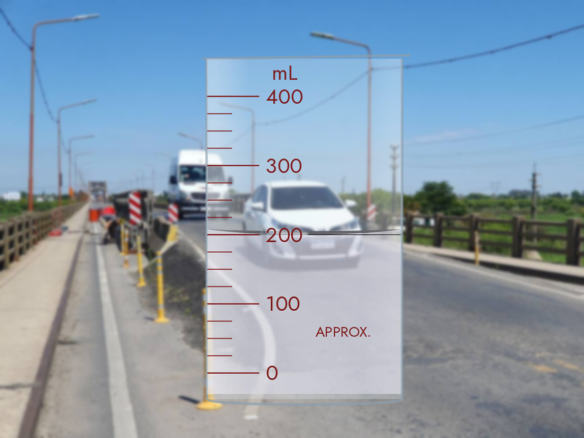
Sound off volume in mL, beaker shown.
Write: 200 mL
